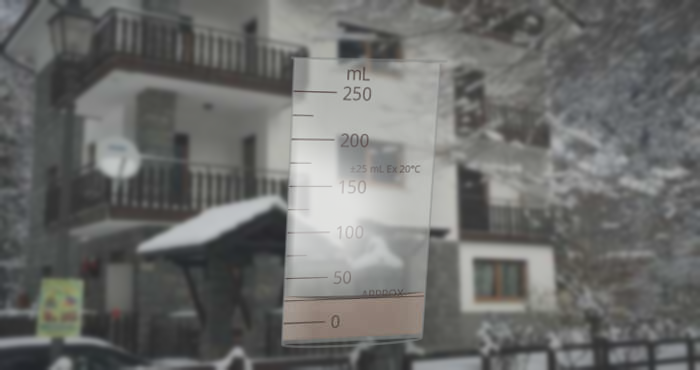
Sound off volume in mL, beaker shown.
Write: 25 mL
